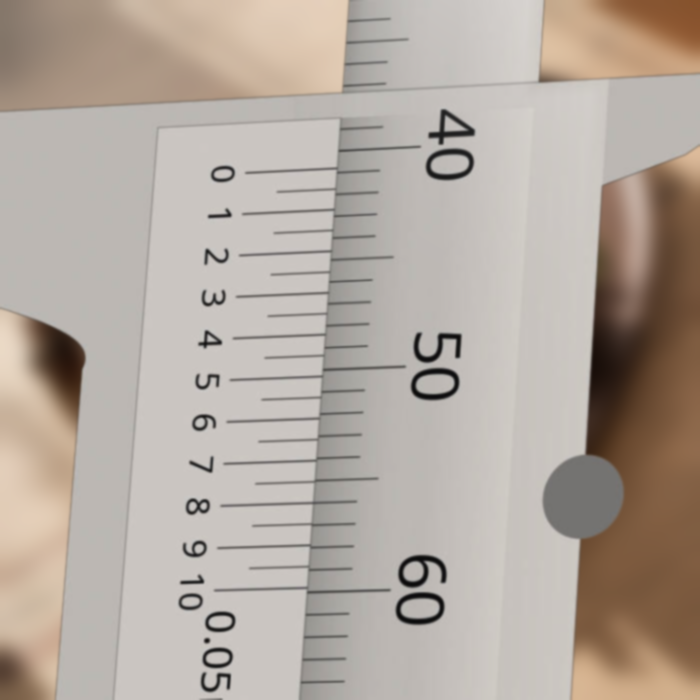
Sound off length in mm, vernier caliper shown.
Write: 40.8 mm
